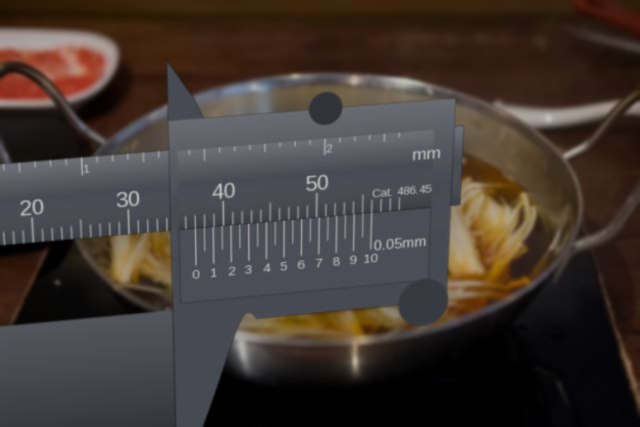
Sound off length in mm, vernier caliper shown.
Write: 37.0 mm
